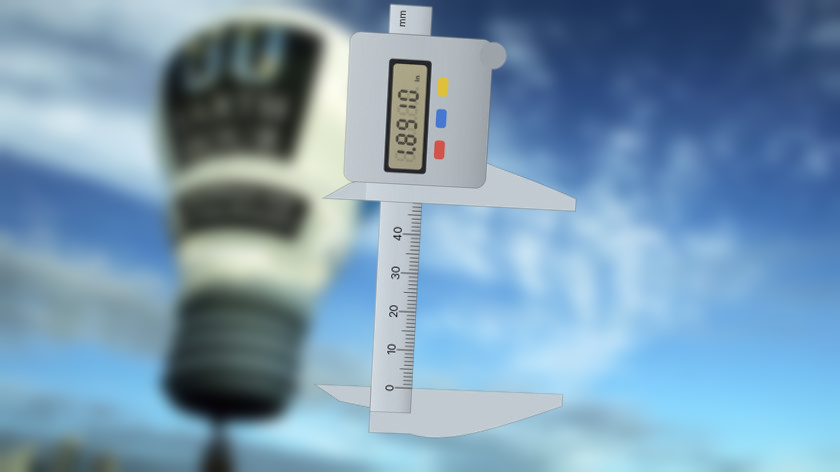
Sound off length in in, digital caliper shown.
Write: 1.8910 in
